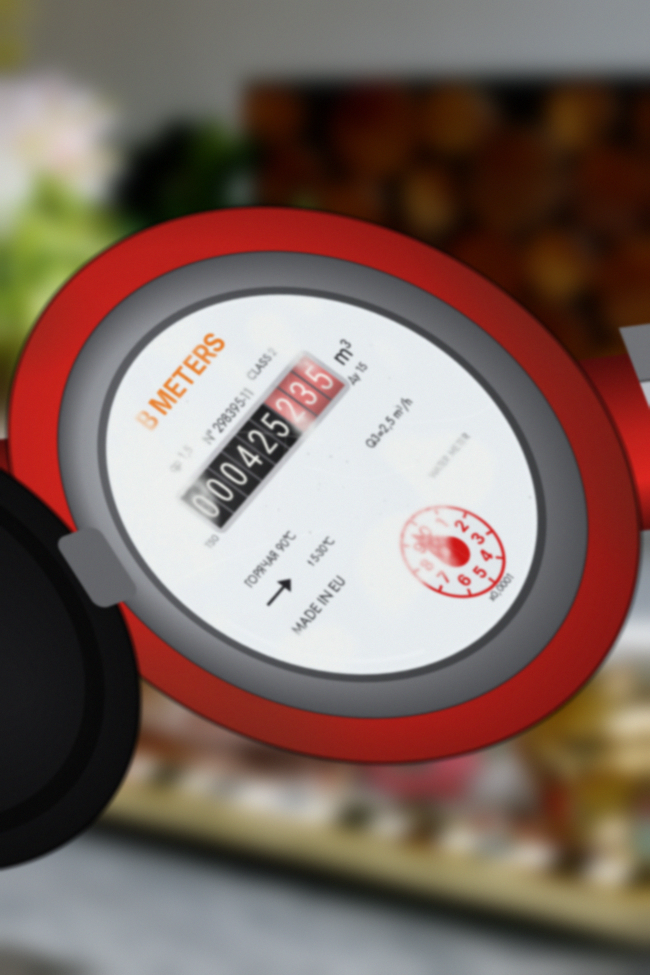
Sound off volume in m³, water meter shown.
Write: 425.2349 m³
